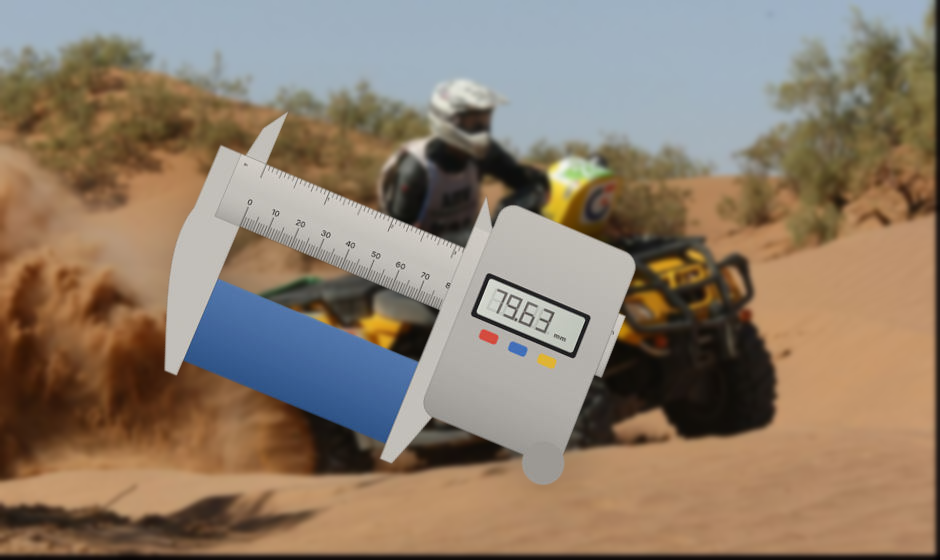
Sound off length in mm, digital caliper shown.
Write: 79.63 mm
